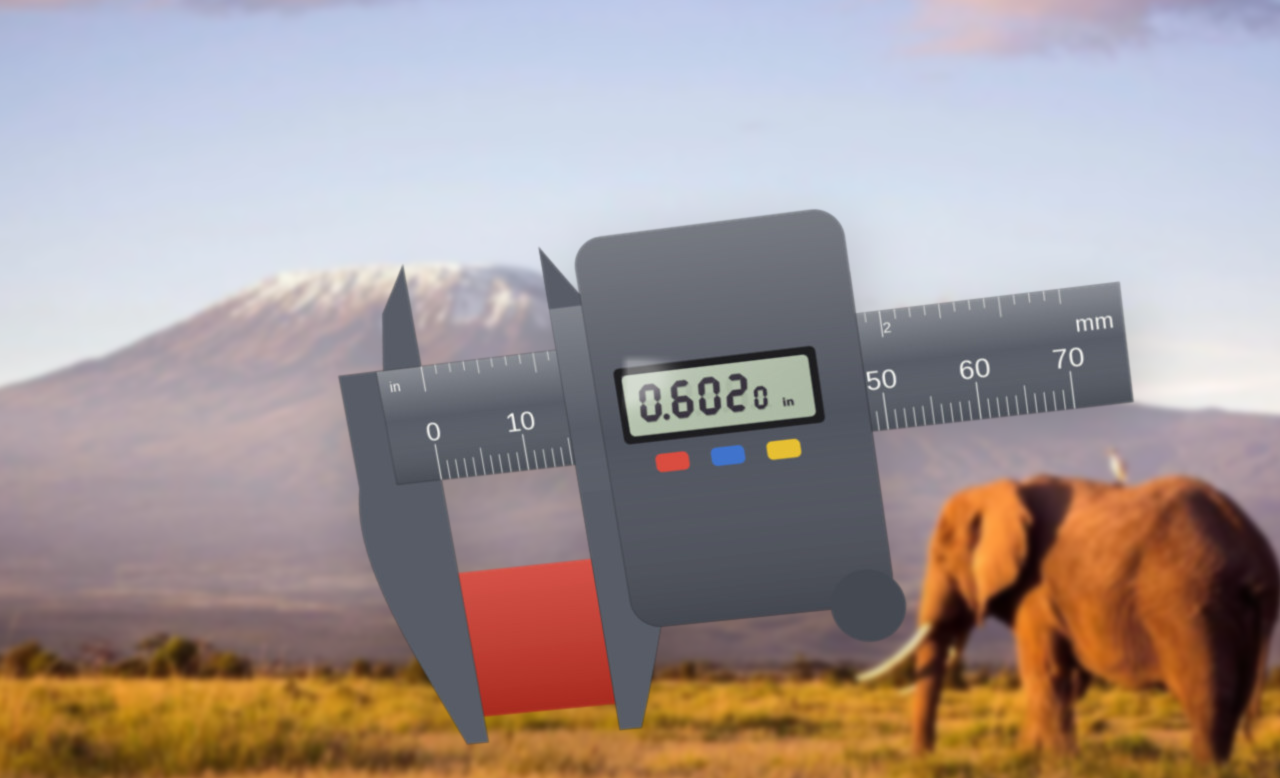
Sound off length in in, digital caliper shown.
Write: 0.6020 in
